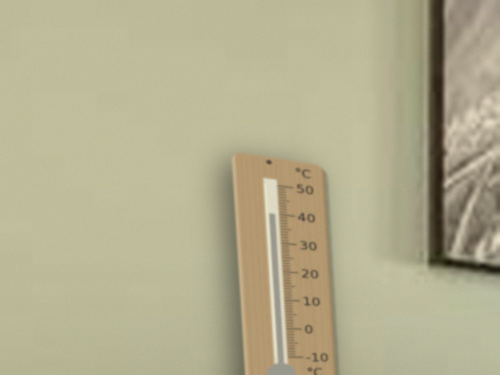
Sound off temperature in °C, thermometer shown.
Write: 40 °C
